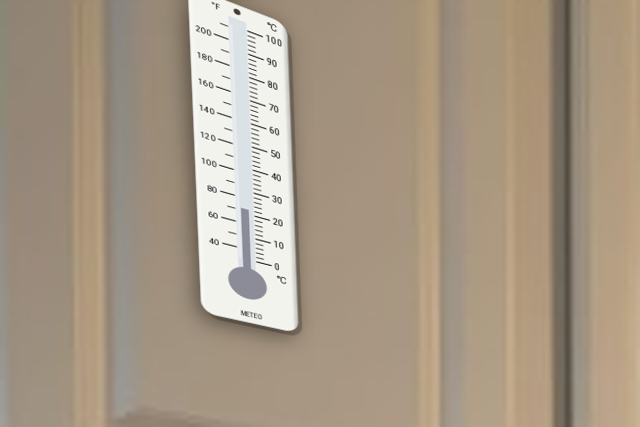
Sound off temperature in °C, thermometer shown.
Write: 22 °C
